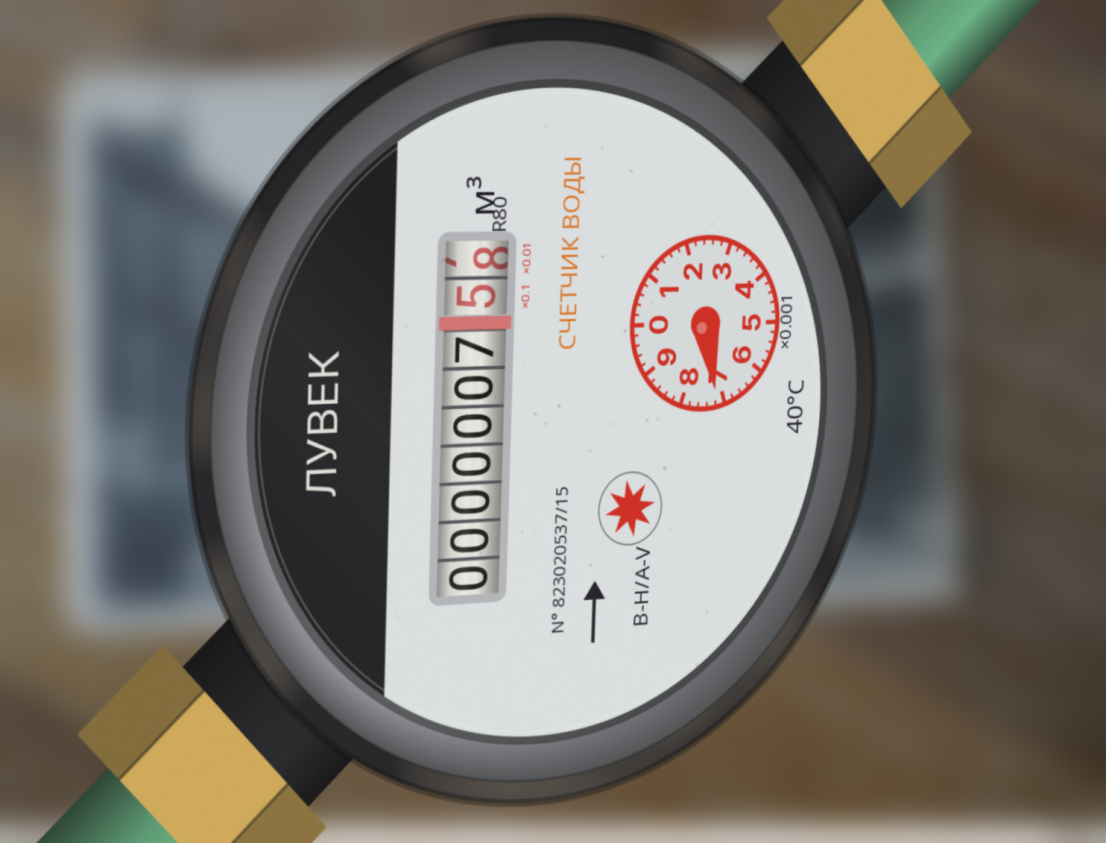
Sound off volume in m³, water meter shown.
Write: 7.577 m³
